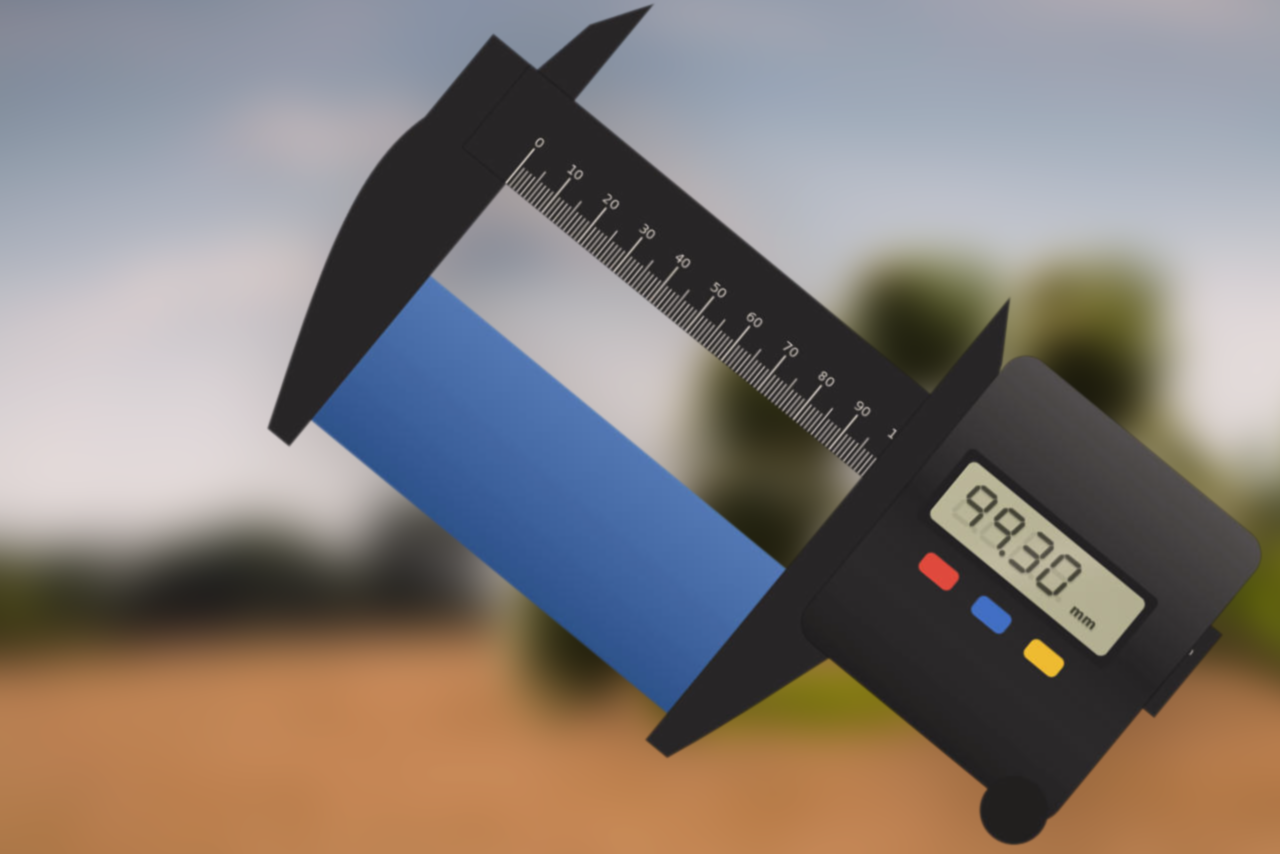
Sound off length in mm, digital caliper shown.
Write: 99.30 mm
